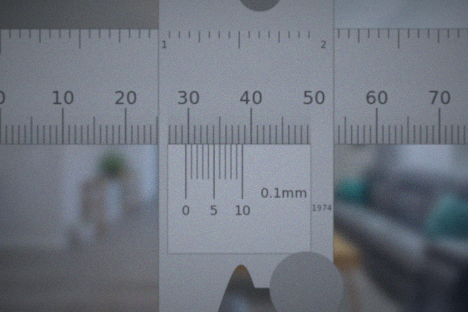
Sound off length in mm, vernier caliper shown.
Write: 29.6 mm
